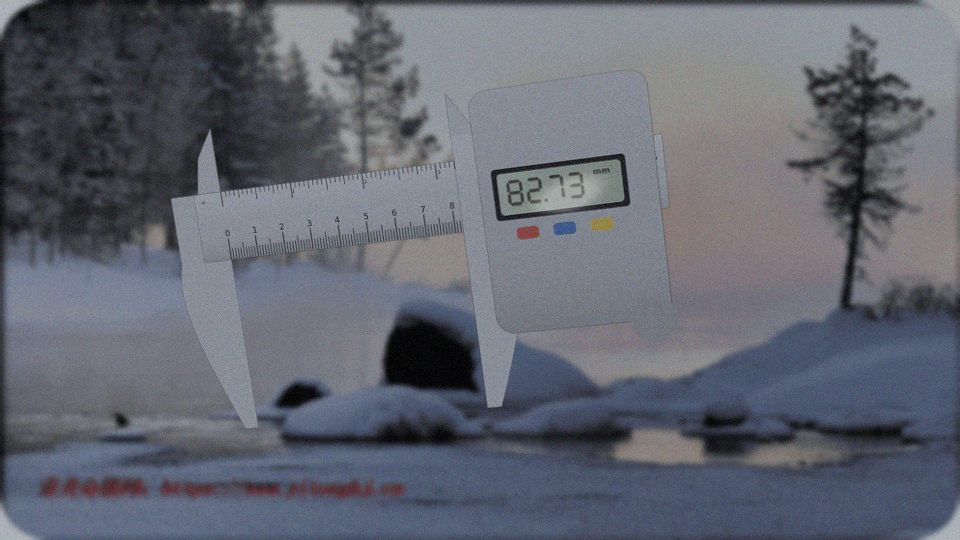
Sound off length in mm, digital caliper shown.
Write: 82.73 mm
